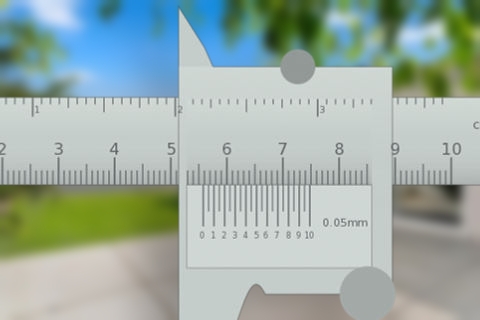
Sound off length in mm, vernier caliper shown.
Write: 55.8 mm
